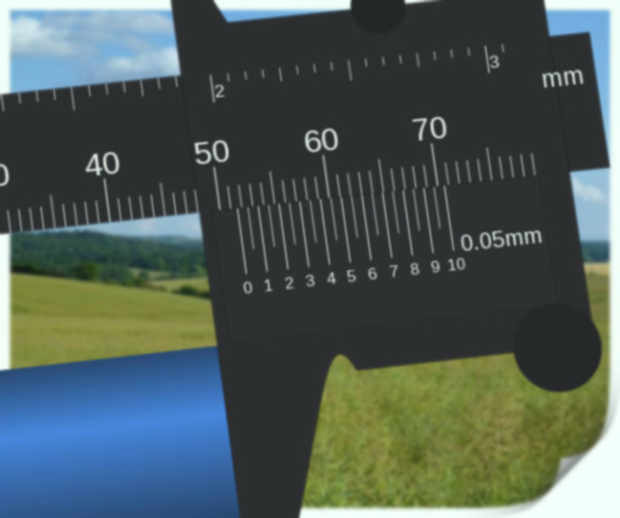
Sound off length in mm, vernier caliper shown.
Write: 51.6 mm
